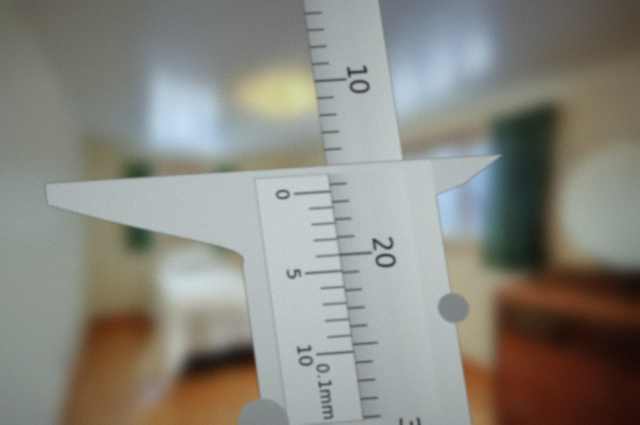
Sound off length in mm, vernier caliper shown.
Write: 16.4 mm
